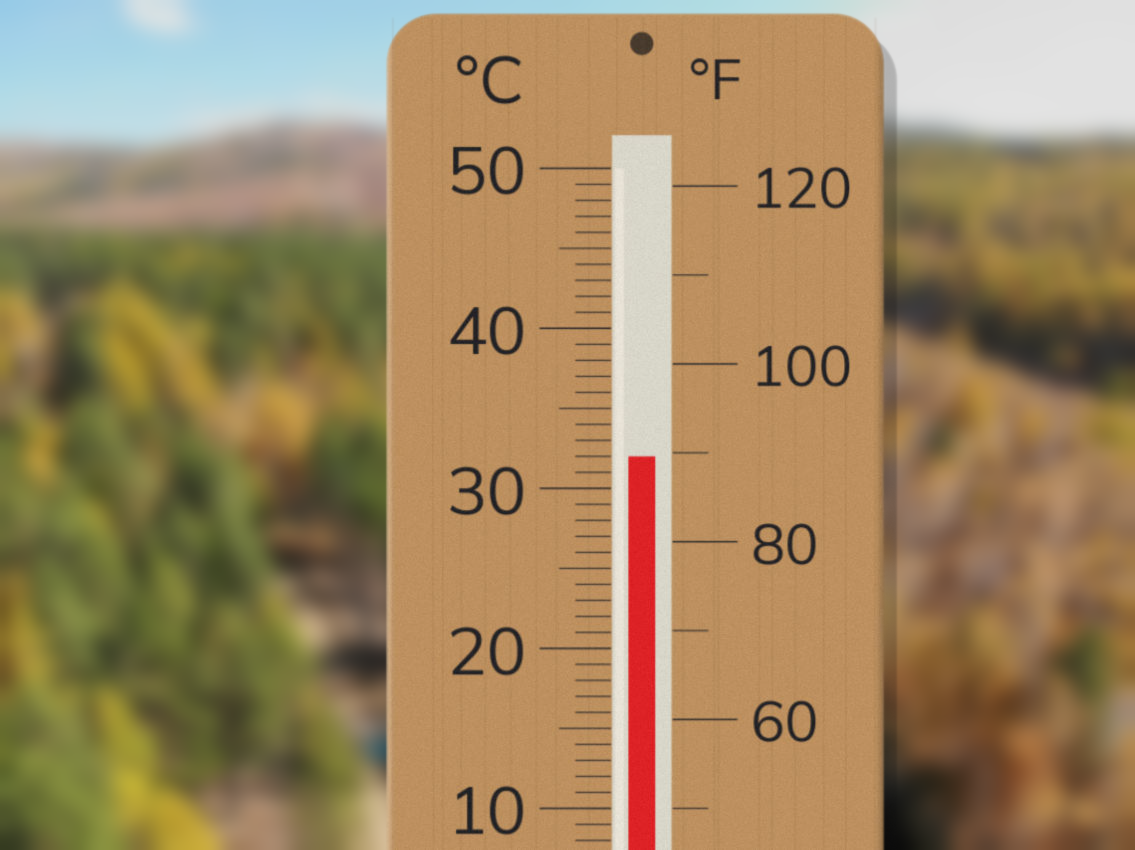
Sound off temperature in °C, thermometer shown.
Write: 32 °C
